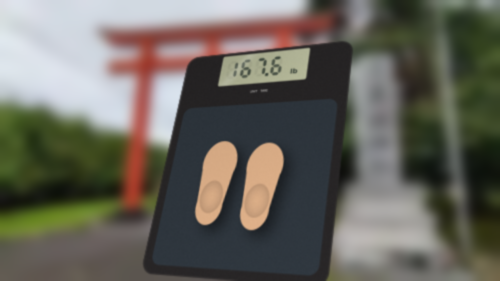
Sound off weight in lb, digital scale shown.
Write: 167.6 lb
